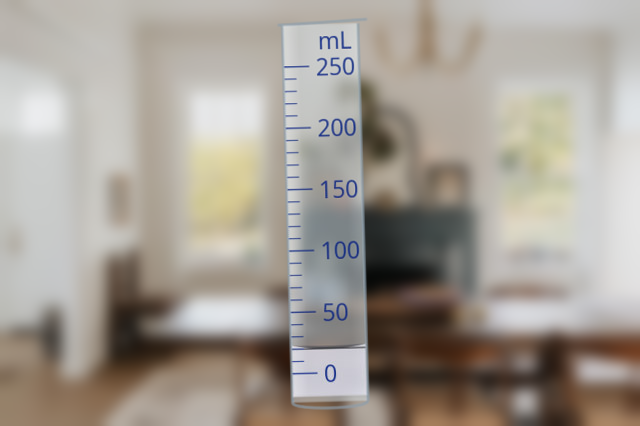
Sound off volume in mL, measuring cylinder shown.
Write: 20 mL
